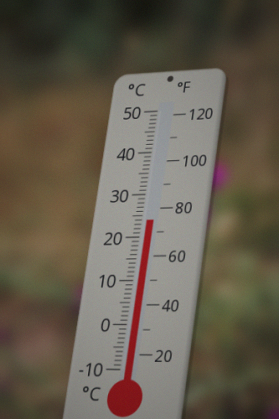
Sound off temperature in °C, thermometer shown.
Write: 24 °C
